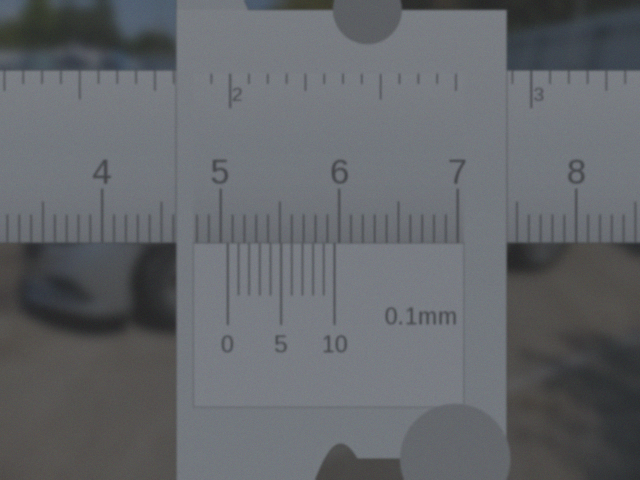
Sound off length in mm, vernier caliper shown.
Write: 50.6 mm
